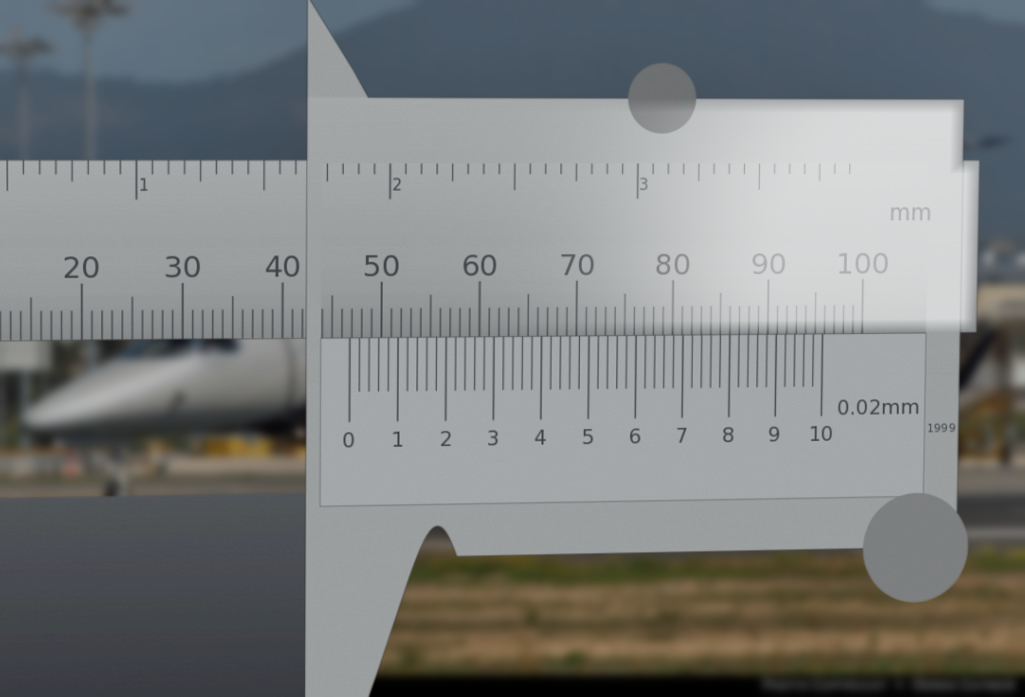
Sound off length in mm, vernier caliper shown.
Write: 46.8 mm
